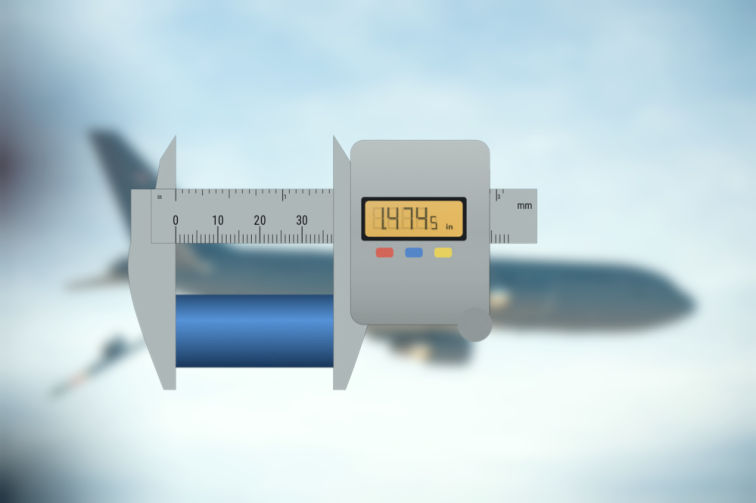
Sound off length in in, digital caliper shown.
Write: 1.4745 in
